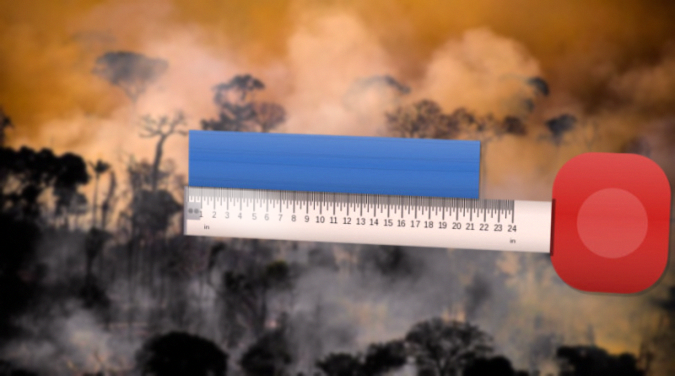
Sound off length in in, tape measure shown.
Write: 21.5 in
